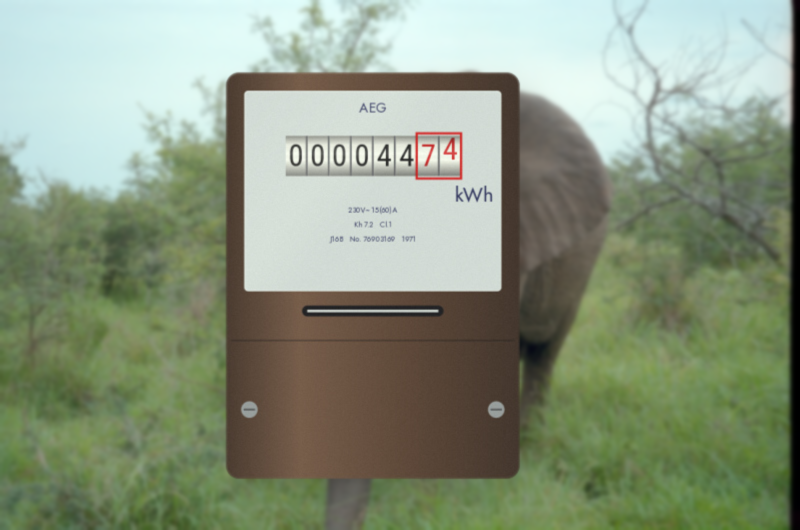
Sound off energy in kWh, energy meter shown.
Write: 44.74 kWh
